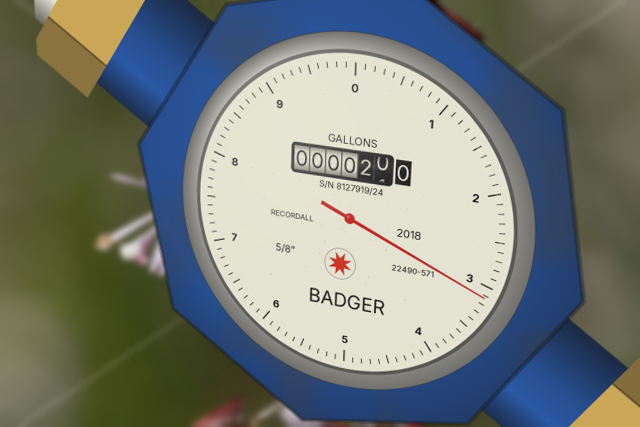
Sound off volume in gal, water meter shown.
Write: 203.1 gal
